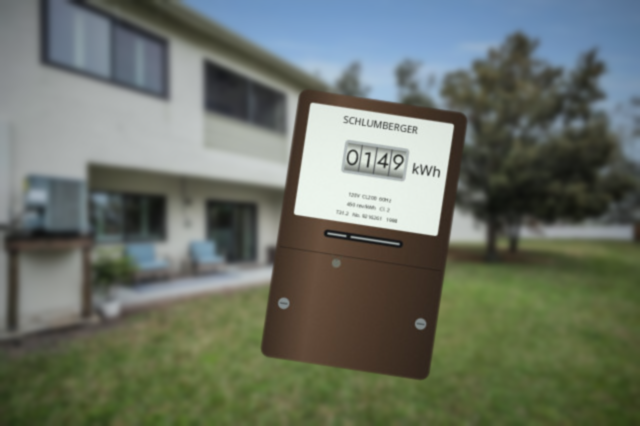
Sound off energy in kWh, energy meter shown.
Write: 149 kWh
